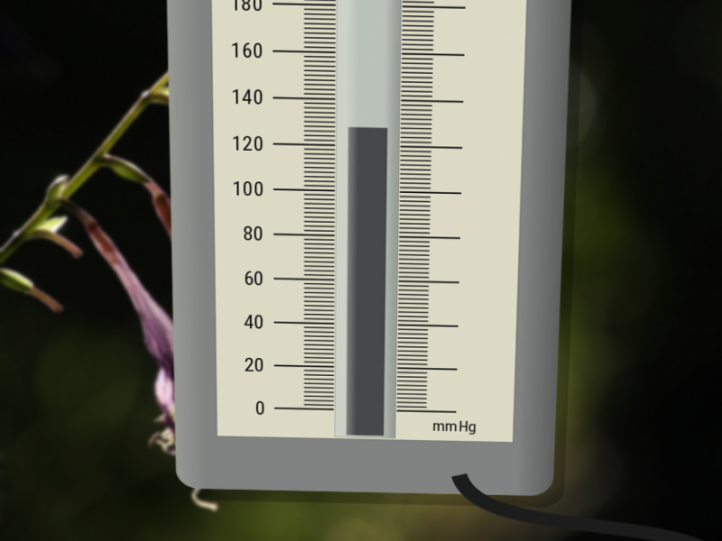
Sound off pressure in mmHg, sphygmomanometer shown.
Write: 128 mmHg
